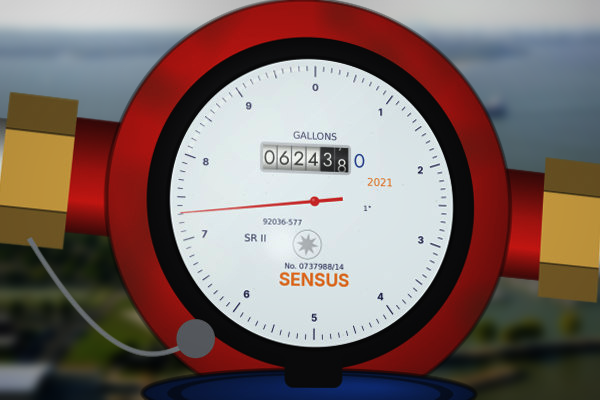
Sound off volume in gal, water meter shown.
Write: 624377.3 gal
